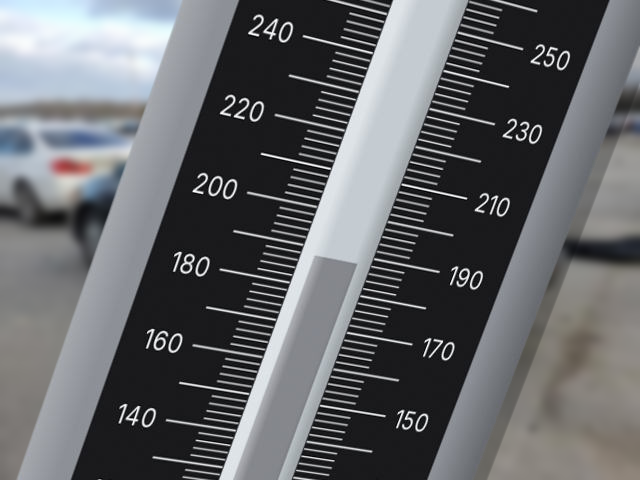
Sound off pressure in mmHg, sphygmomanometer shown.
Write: 188 mmHg
